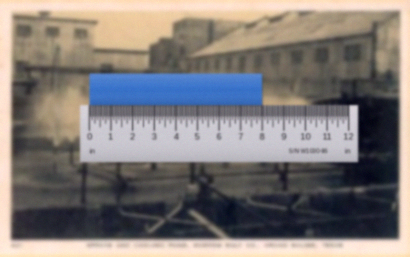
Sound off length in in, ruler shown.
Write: 8 in
